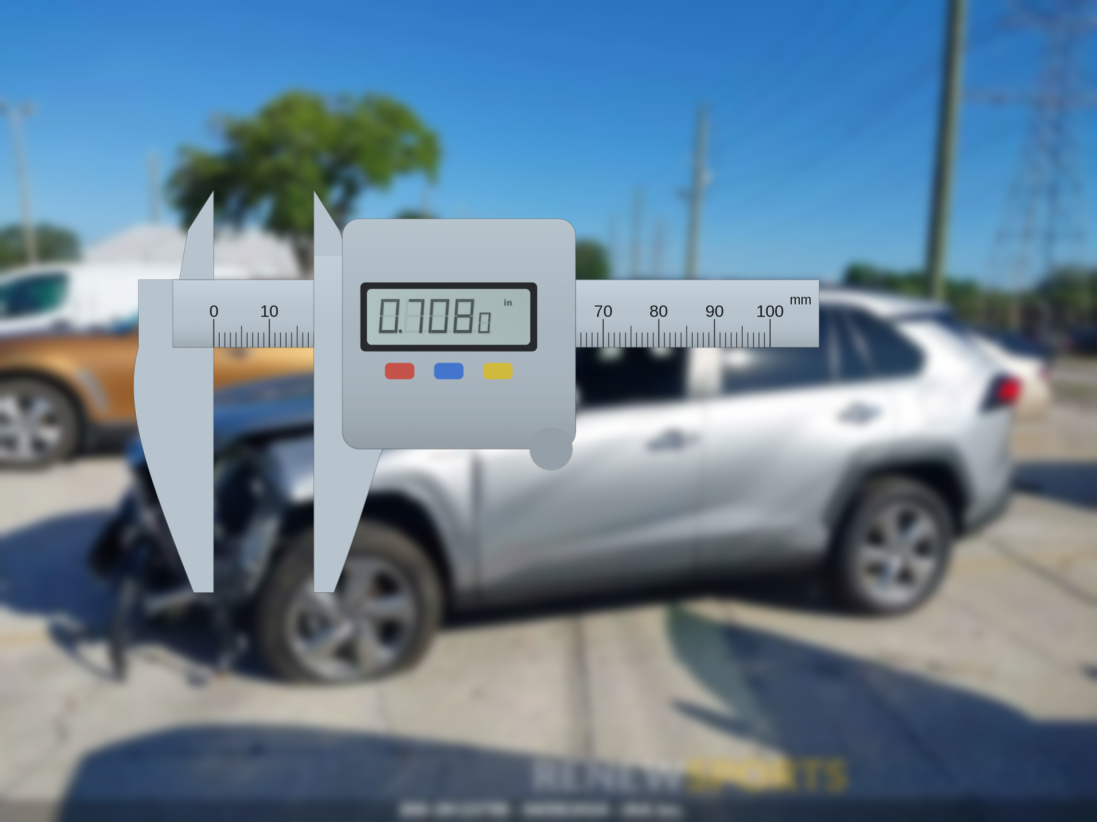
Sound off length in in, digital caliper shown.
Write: 0.7080 in
